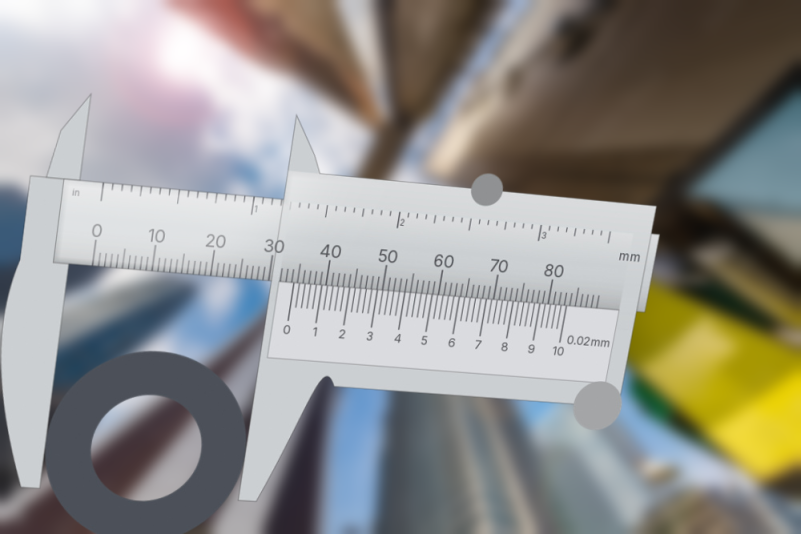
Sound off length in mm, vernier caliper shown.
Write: 34.4 mm
